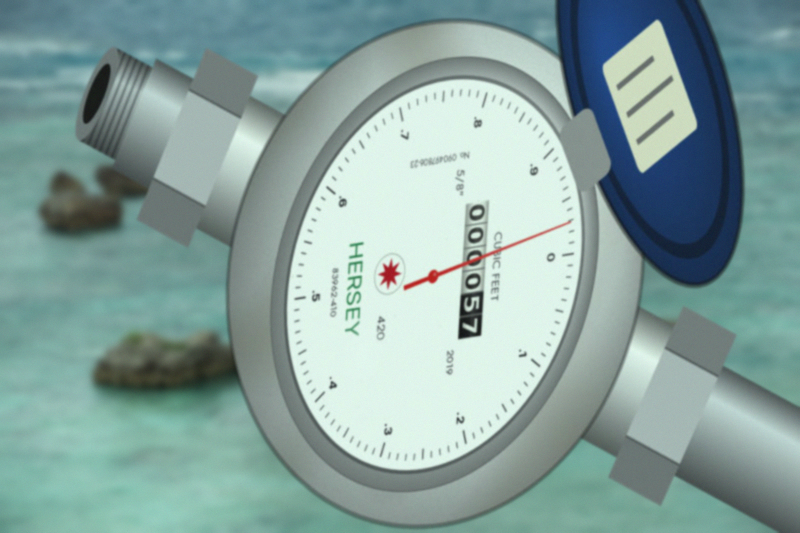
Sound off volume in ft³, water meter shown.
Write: 56.97 ft³
